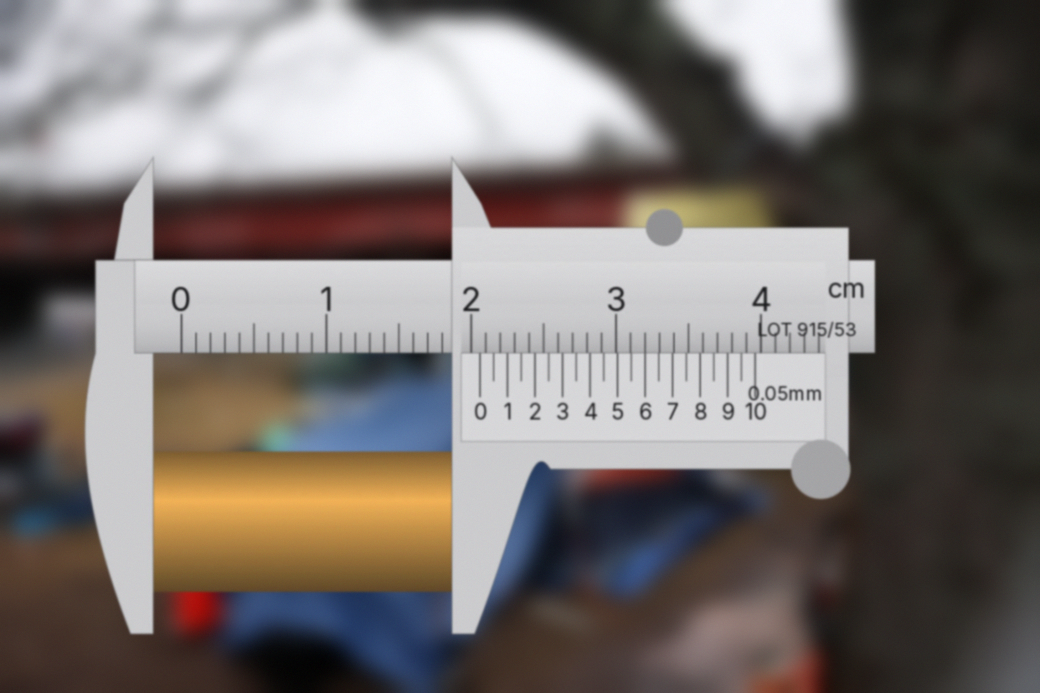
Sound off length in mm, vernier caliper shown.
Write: 20.6 mm
